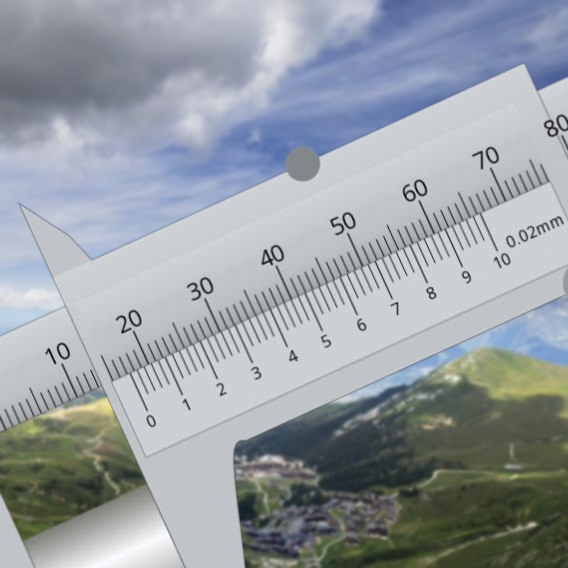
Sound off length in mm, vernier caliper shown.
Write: 17.4 mm
